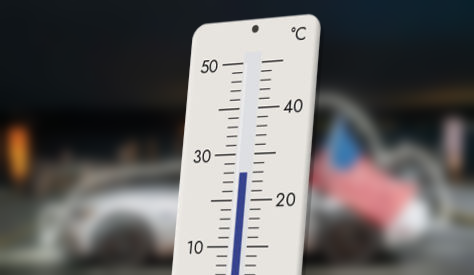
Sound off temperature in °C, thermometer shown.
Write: 26 °C
